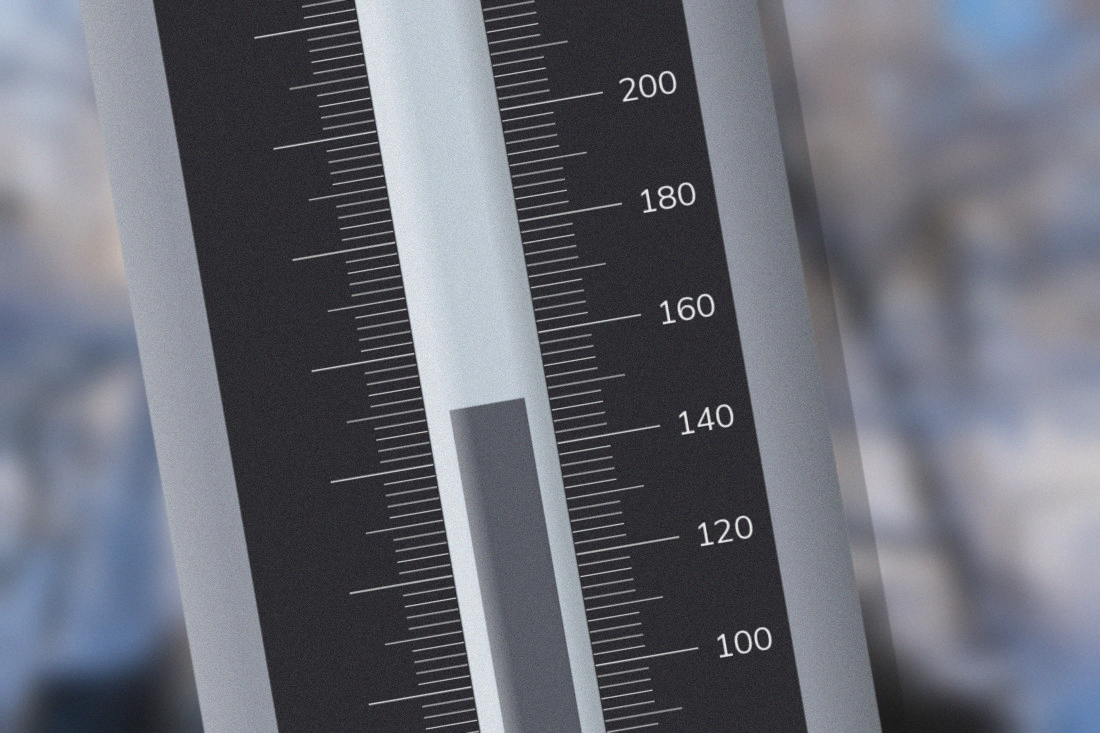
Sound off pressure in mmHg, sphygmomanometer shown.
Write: 149 mmHg
